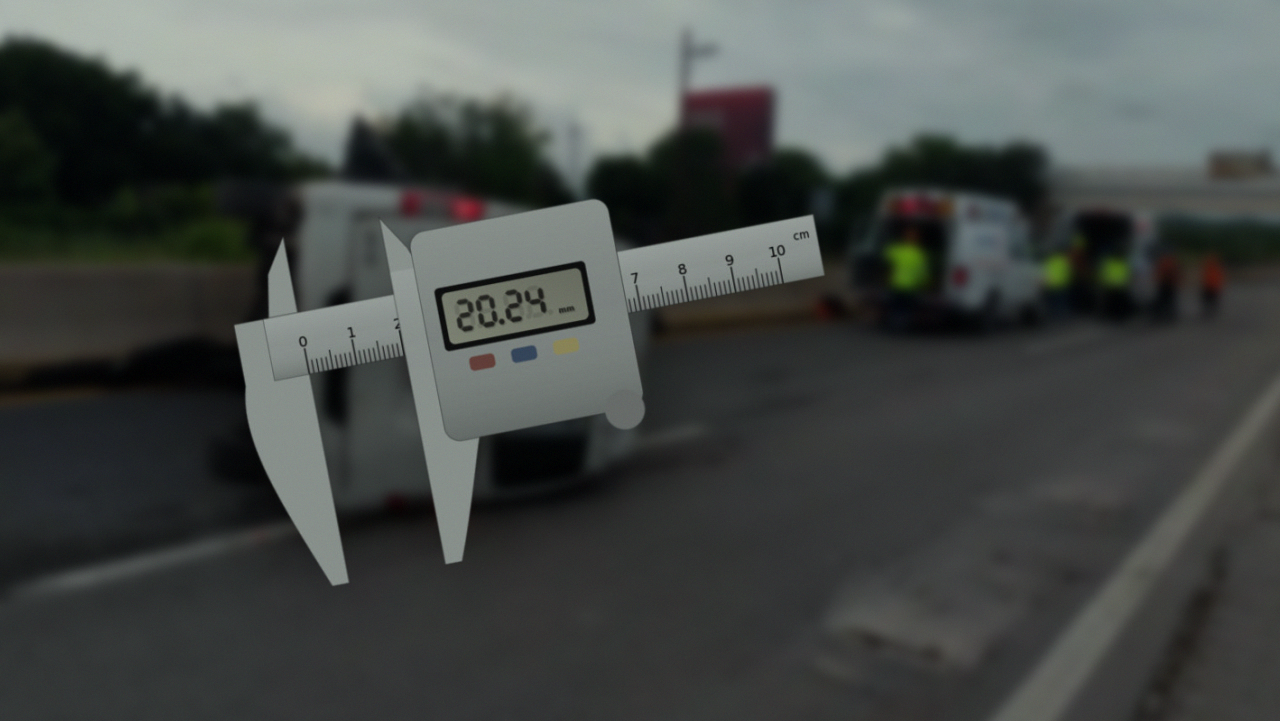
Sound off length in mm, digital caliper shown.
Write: 20.24 mm
